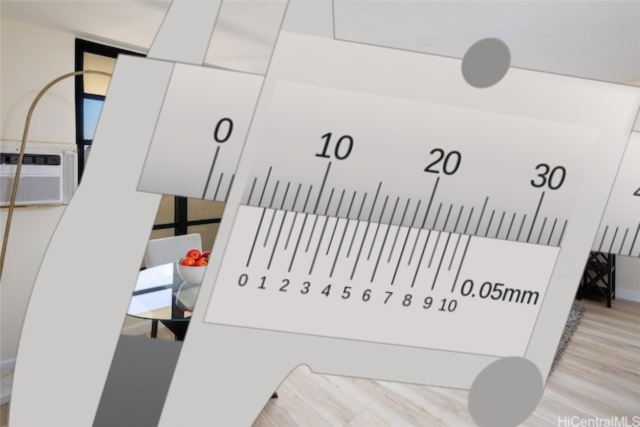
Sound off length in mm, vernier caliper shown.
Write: 5.6 mm
